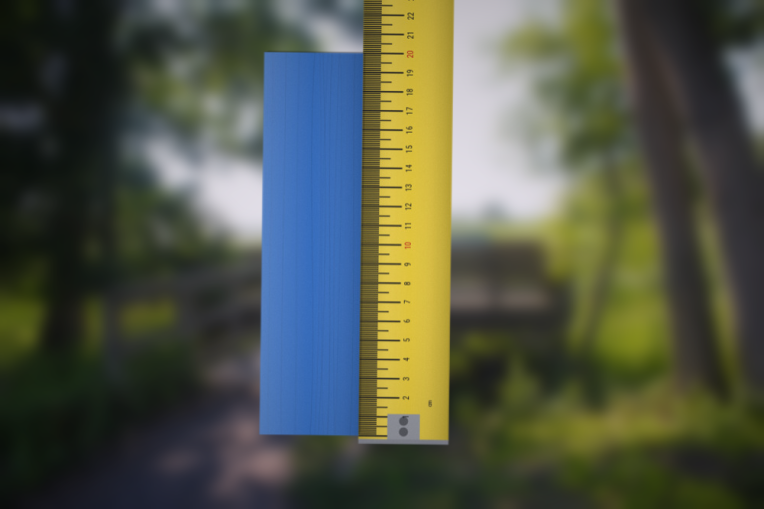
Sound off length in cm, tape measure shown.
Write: 20 cm
